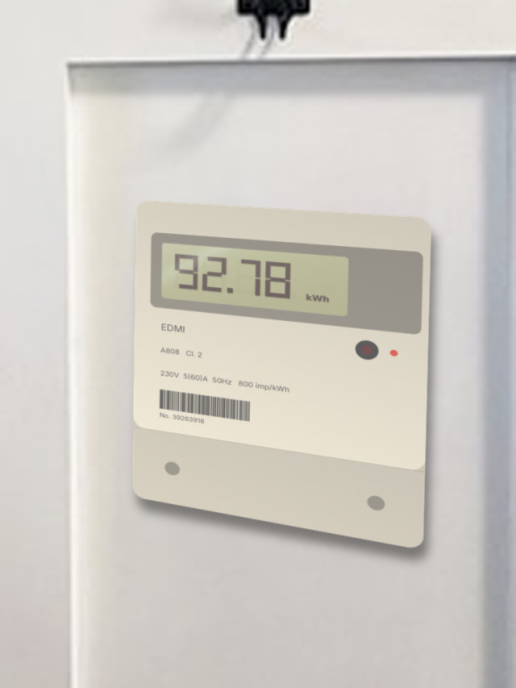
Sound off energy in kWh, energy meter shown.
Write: 92.78 kWh
